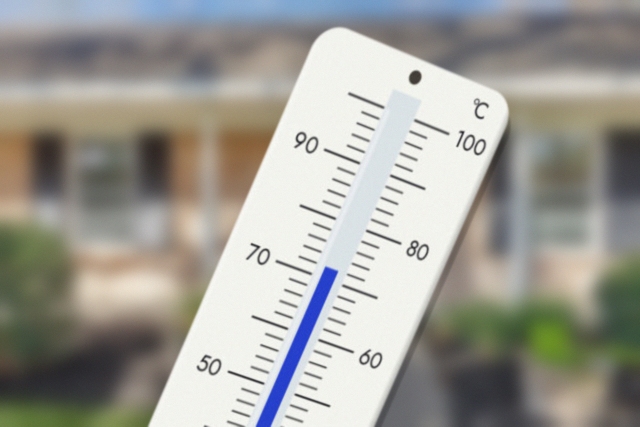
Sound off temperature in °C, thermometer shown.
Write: 72 °C
